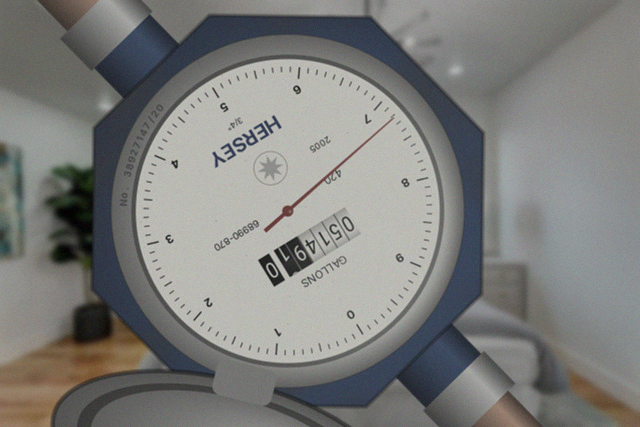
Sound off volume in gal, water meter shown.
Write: 514907.2 gal
